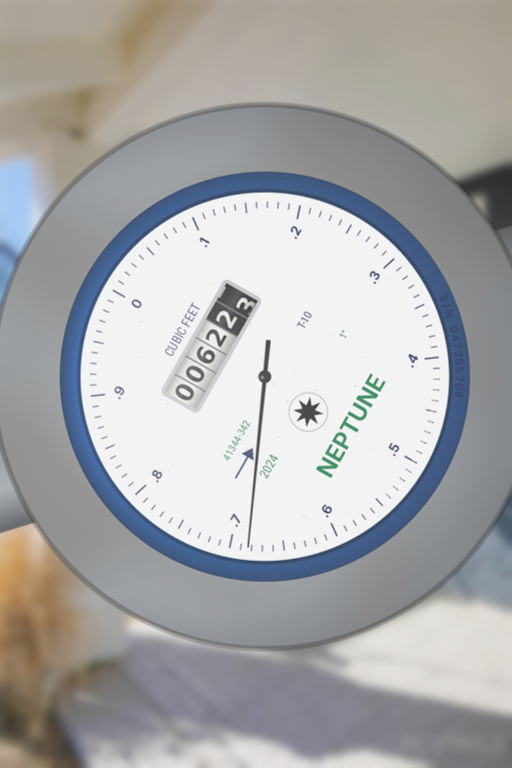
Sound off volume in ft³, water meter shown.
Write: 6222.68 ft³
